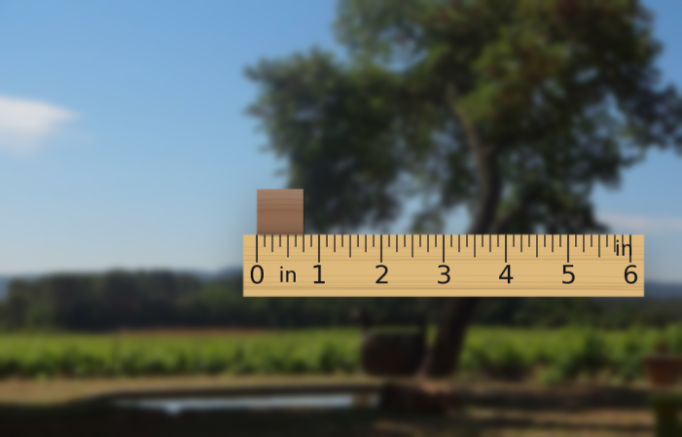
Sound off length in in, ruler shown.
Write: 0.75 in
